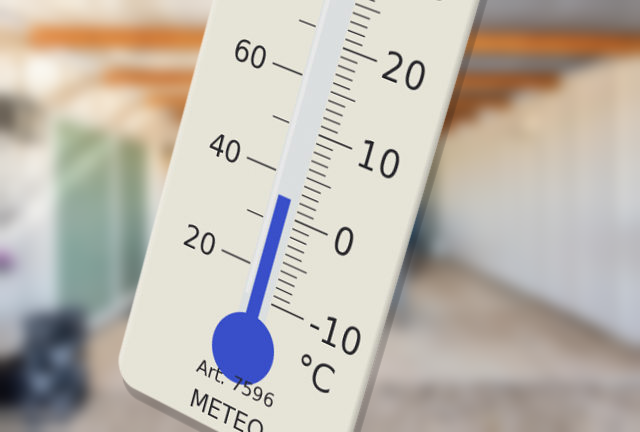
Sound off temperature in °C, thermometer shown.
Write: 2 °C
